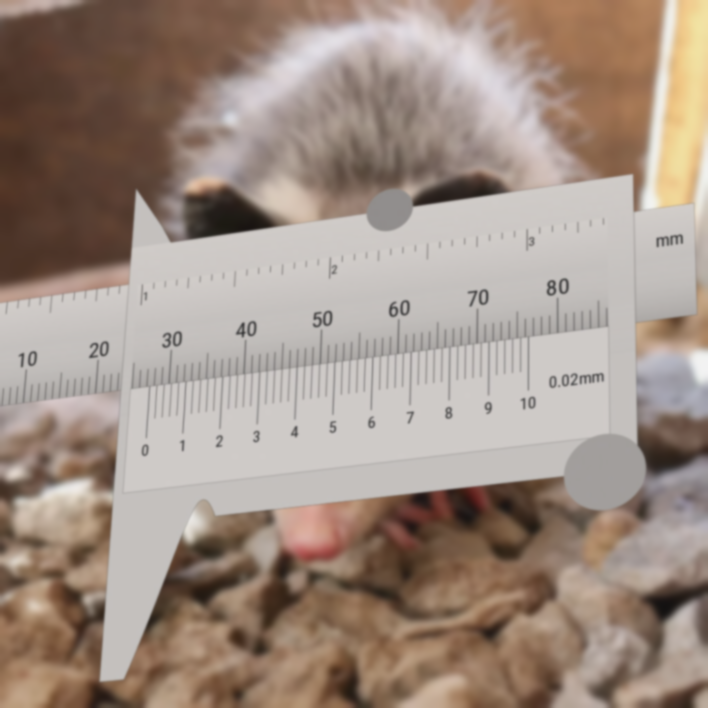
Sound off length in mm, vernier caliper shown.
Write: 27.4 mm
